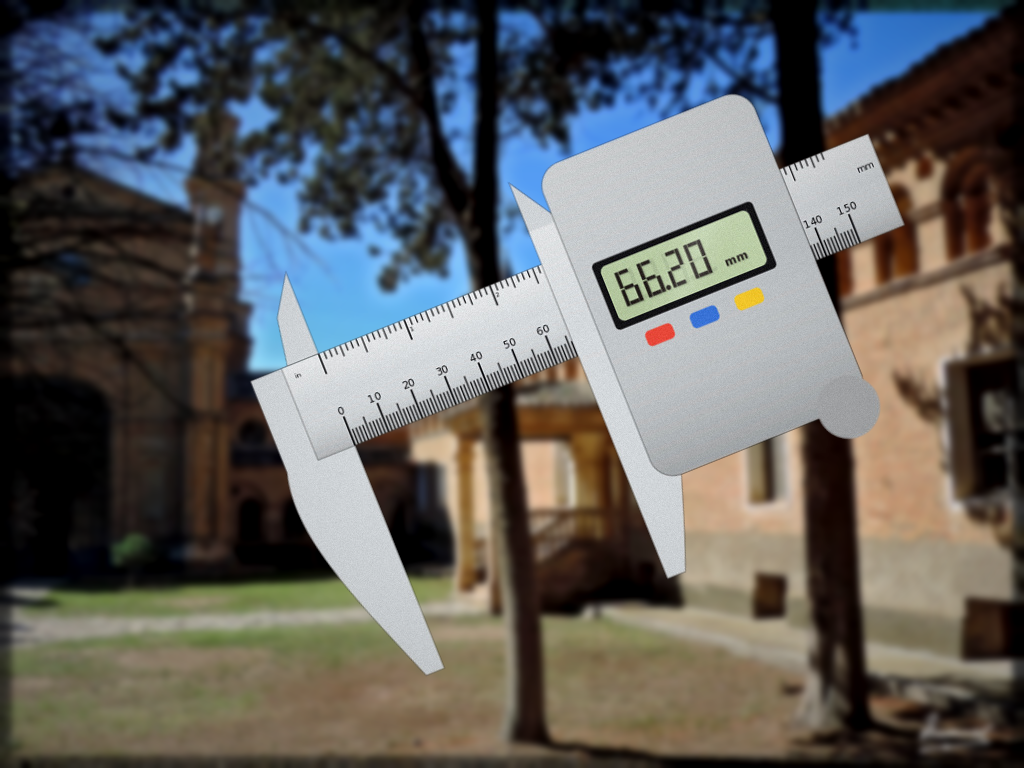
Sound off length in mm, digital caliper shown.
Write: 66.20 mm
